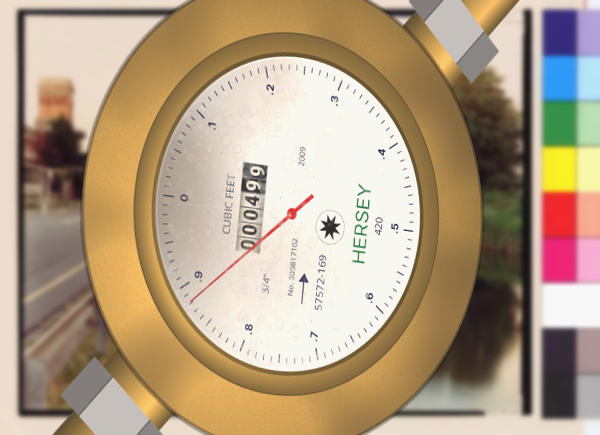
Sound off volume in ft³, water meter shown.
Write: 498.88 ft³
